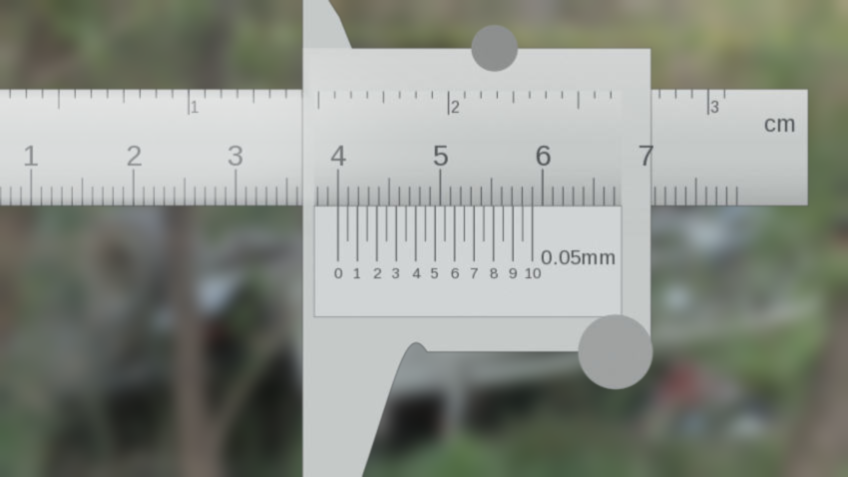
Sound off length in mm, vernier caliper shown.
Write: 40.0 mm
